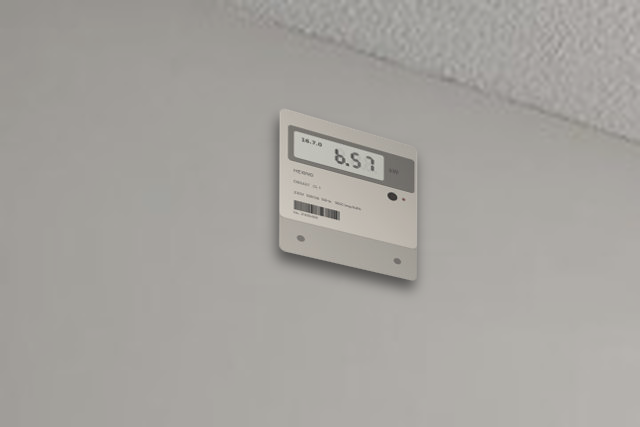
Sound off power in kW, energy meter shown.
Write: 6.57 kW
